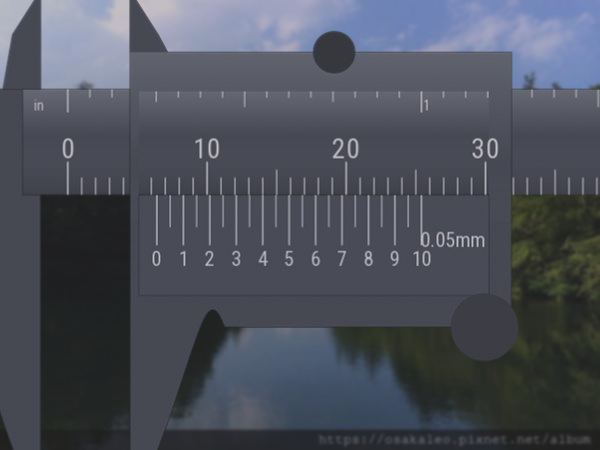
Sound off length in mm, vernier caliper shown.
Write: 6.4 mm
